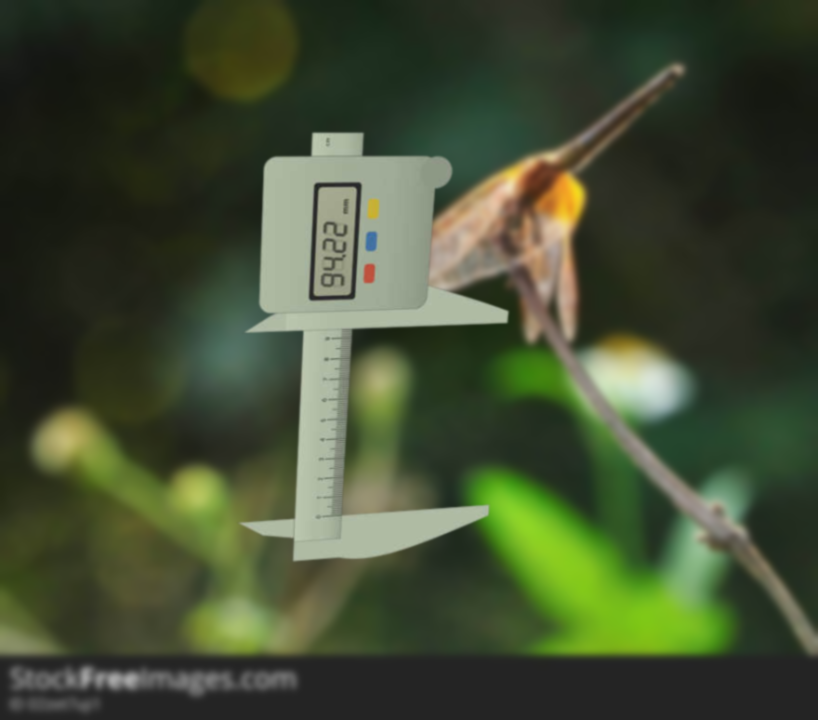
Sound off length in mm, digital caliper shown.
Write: 94.22 mm
